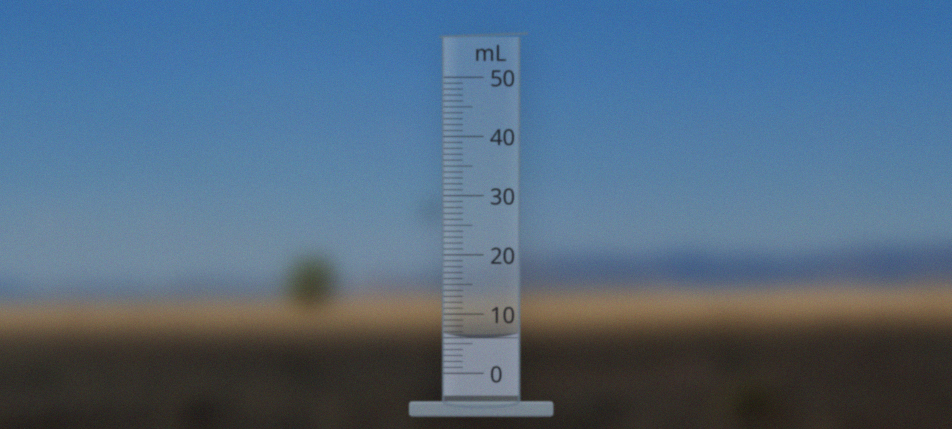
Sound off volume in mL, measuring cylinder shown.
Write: 6 mL
